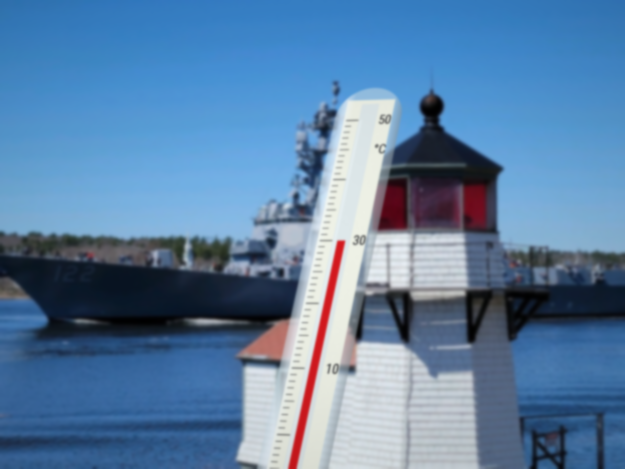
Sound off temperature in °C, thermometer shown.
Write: 30 °C
